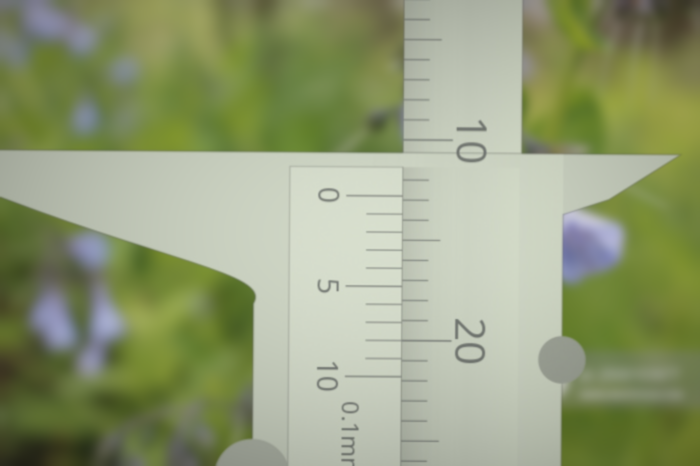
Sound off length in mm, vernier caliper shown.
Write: 12.8 mm
